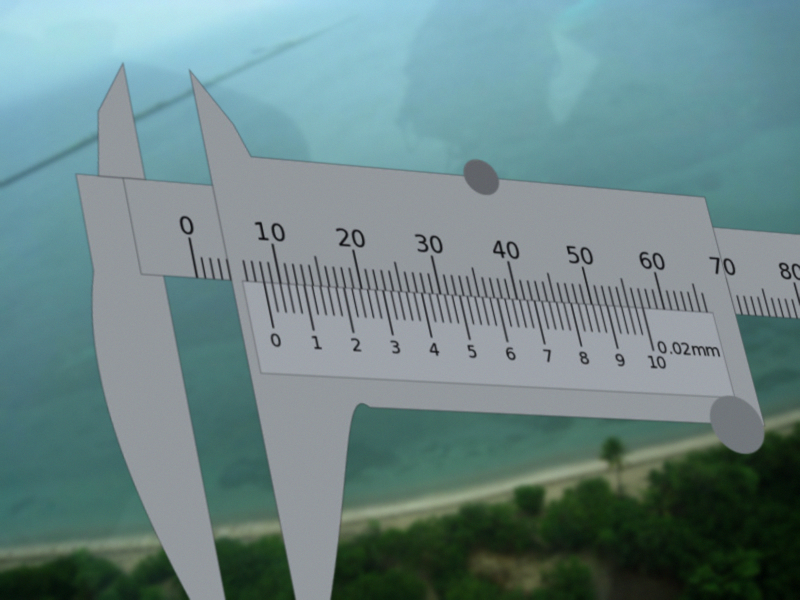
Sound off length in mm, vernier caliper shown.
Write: 8.0 mm
